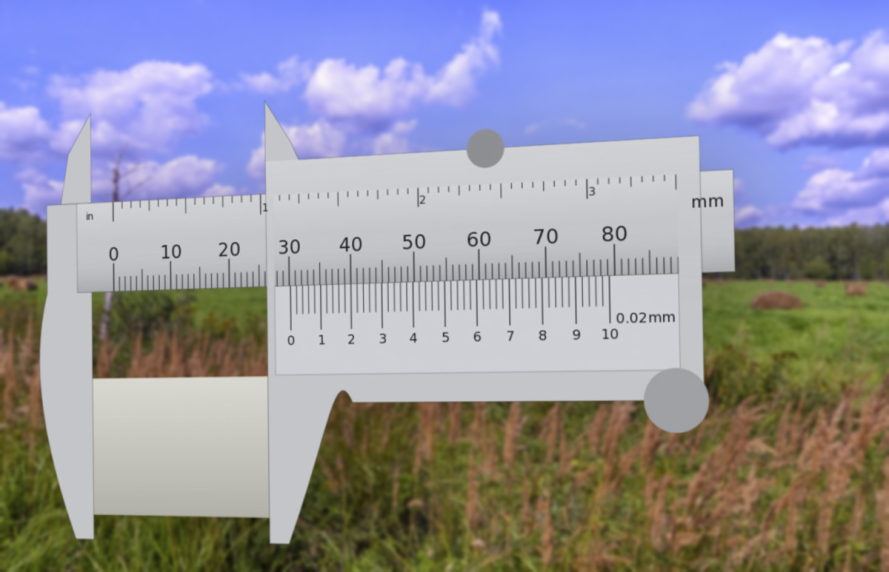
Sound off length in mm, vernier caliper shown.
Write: 30.2 mm
